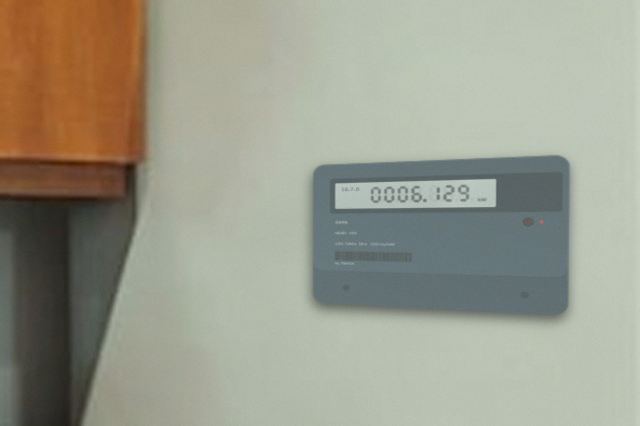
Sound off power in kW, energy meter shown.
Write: 6.129 kW
